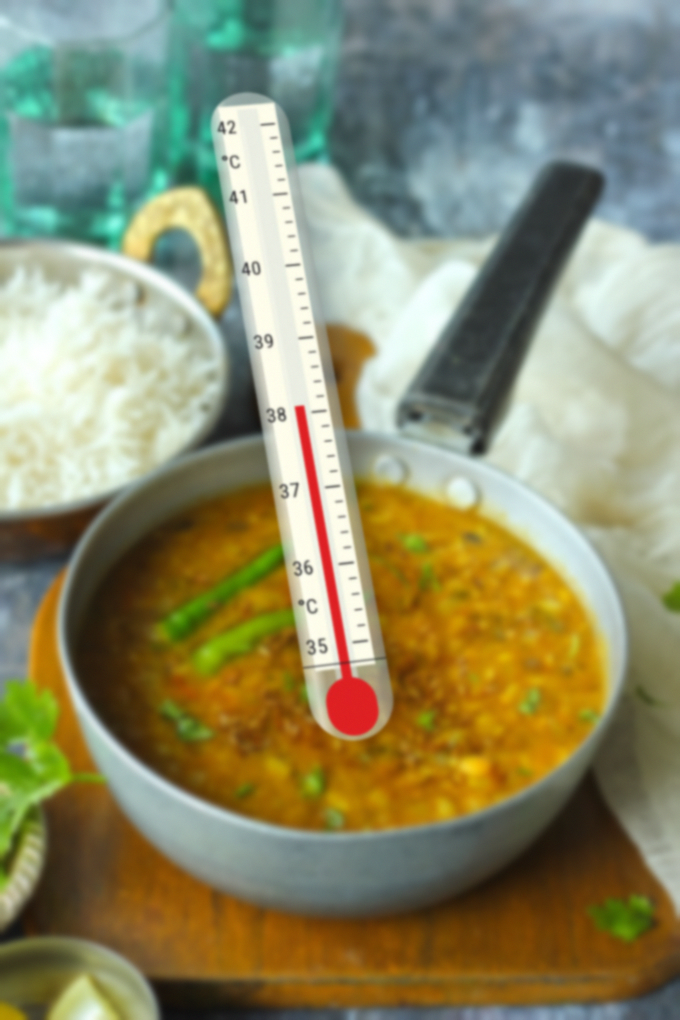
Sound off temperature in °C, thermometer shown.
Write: 38.1 °C
